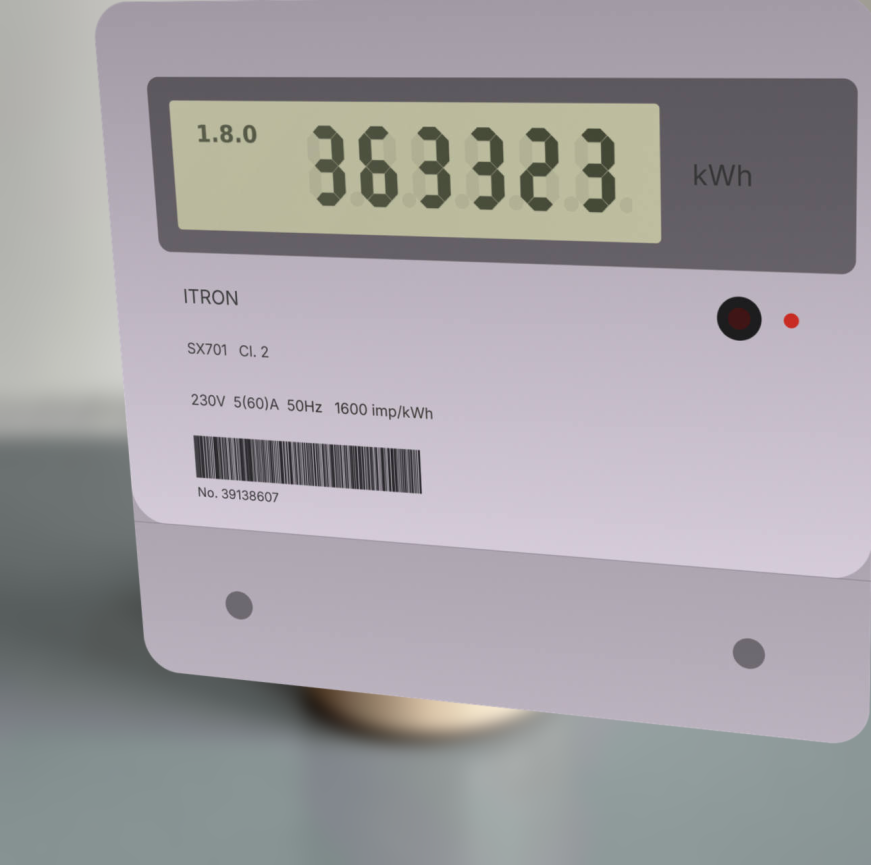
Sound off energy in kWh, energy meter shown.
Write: 363323 kWh
